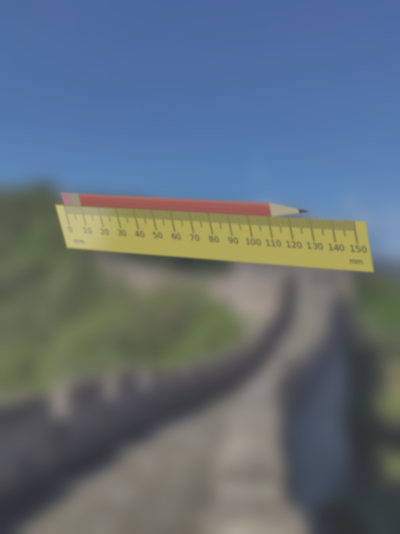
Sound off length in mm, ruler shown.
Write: 130 mm
